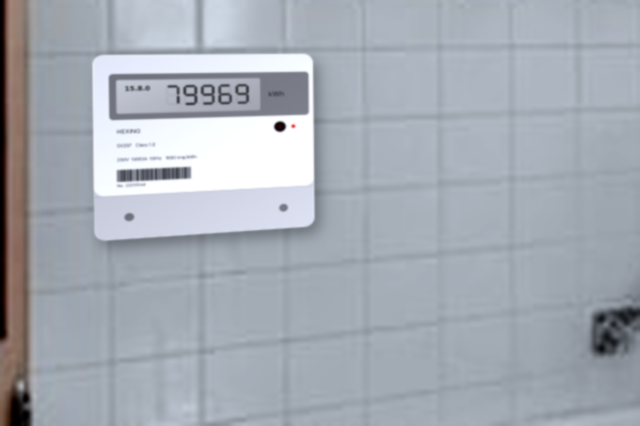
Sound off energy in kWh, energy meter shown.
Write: 79969 kWh
